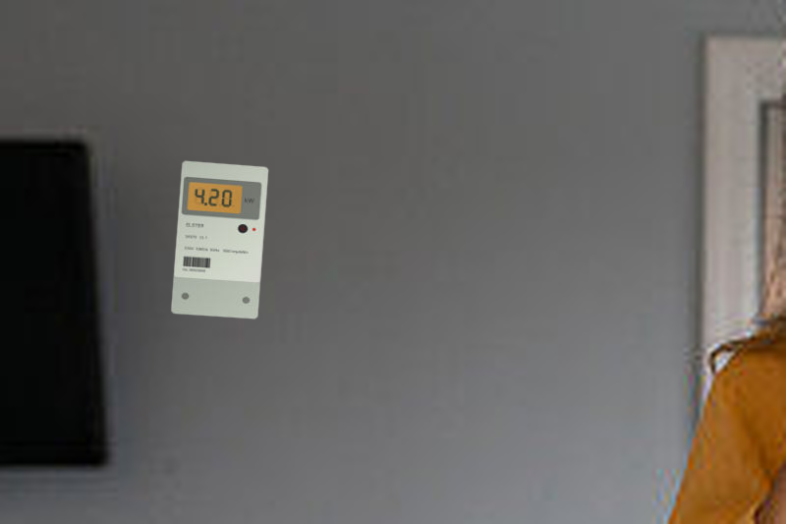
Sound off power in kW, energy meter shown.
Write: 4.20 kW
